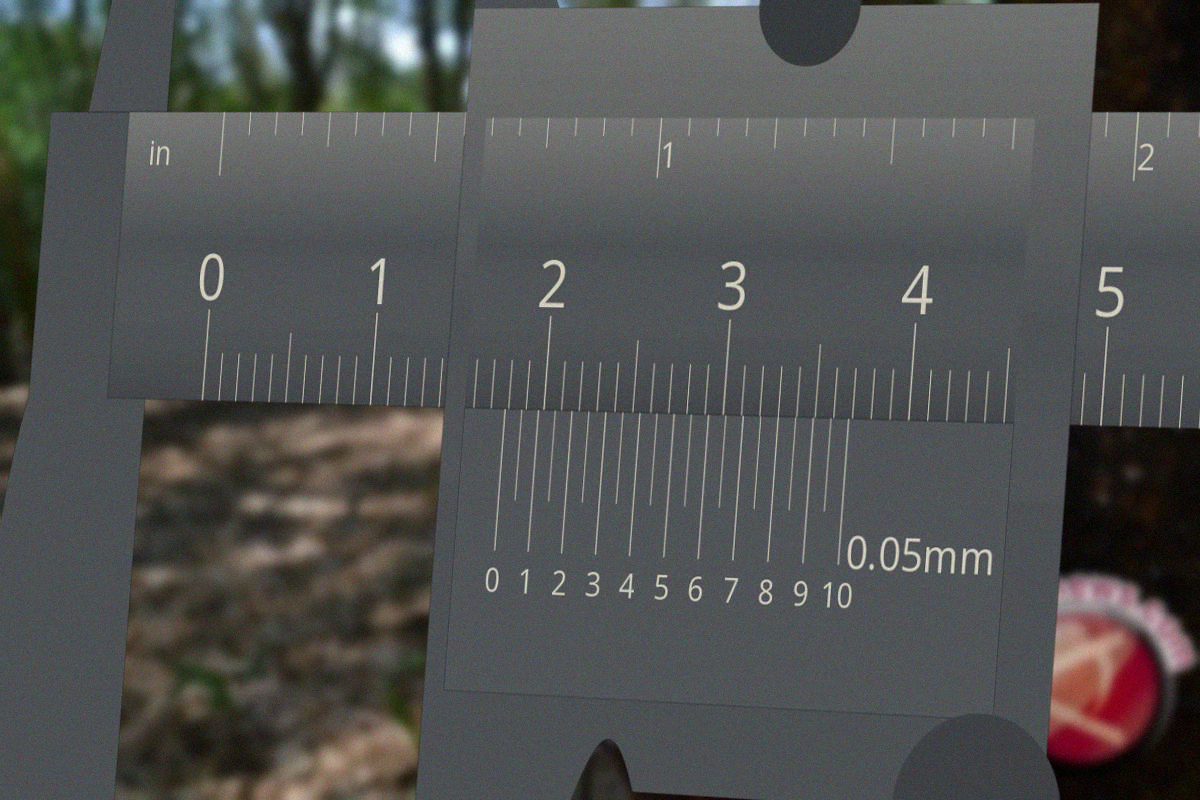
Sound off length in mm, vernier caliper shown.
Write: 17.8 mm
